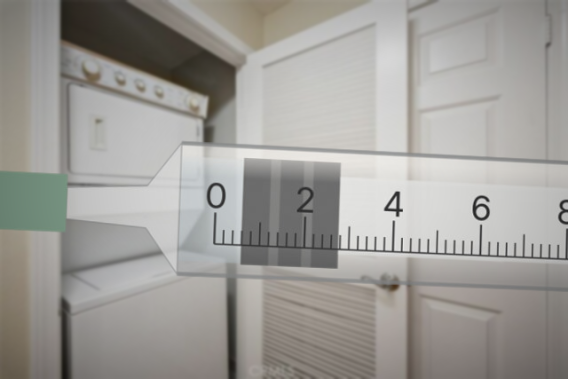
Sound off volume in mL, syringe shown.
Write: 0.6 mL
